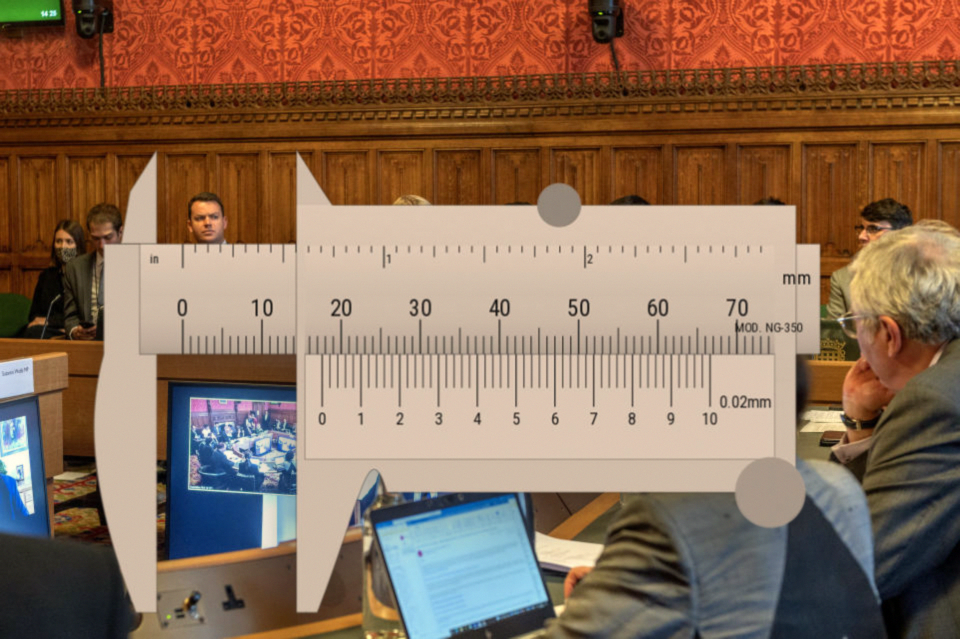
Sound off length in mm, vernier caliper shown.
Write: 17.6 mm
